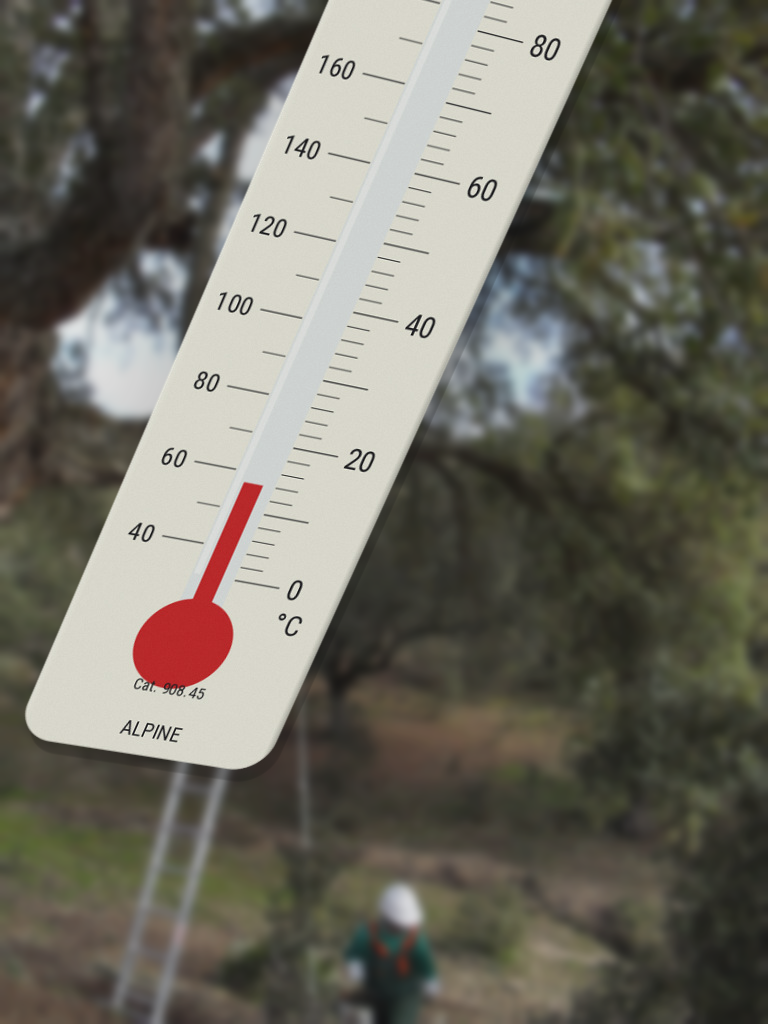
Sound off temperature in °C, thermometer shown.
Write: 14 °C
